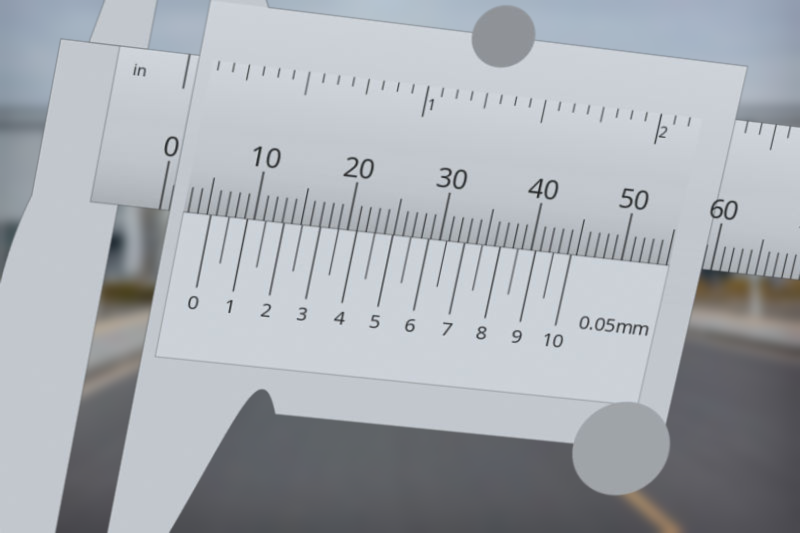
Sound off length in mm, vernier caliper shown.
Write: 5.4 mm
